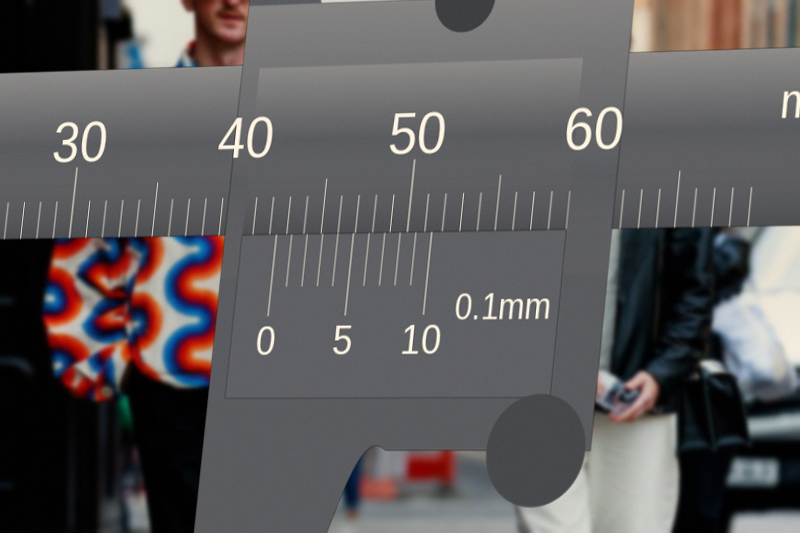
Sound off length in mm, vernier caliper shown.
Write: 42.4 mm
